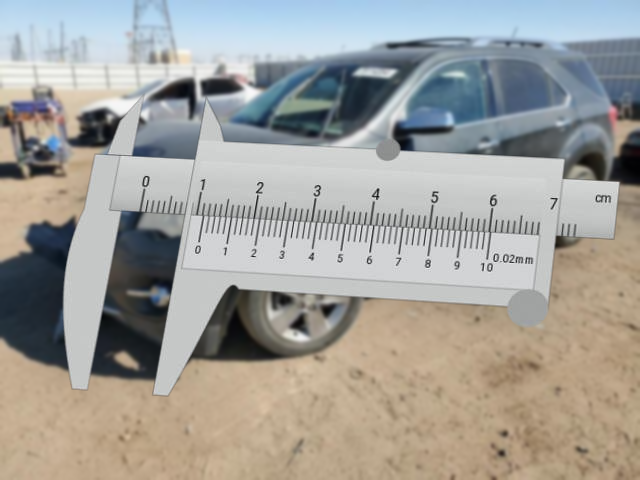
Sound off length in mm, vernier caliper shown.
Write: 11.2 mm
